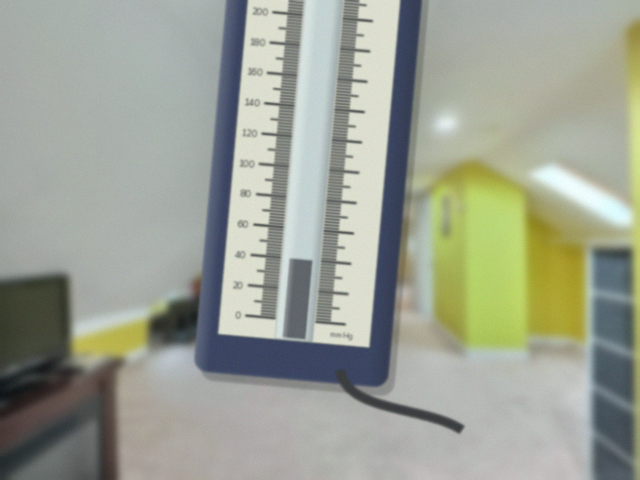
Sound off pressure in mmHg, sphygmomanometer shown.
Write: 40 mmHg
